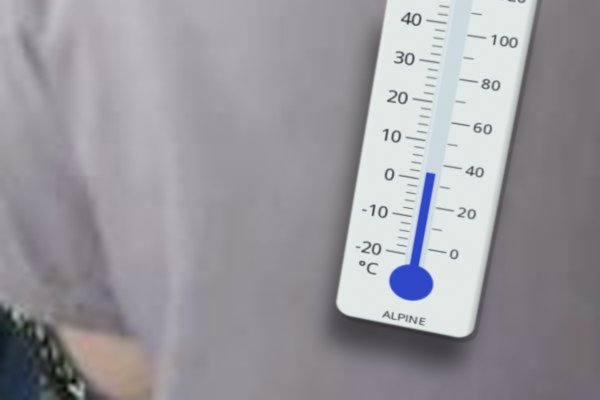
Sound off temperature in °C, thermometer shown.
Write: 2 °C
